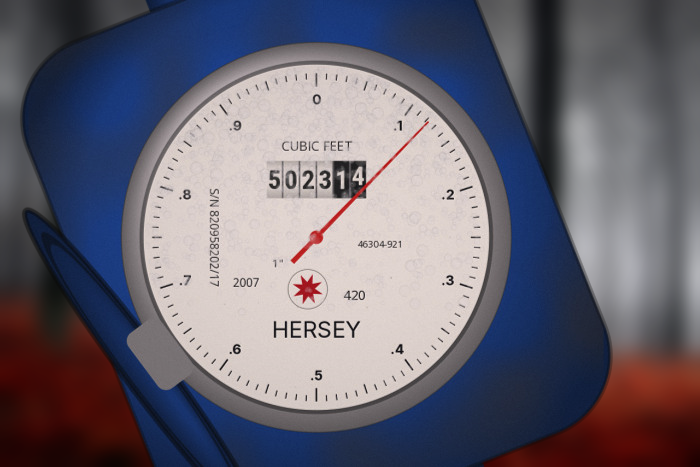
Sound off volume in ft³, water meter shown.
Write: 502314.12 ft³
